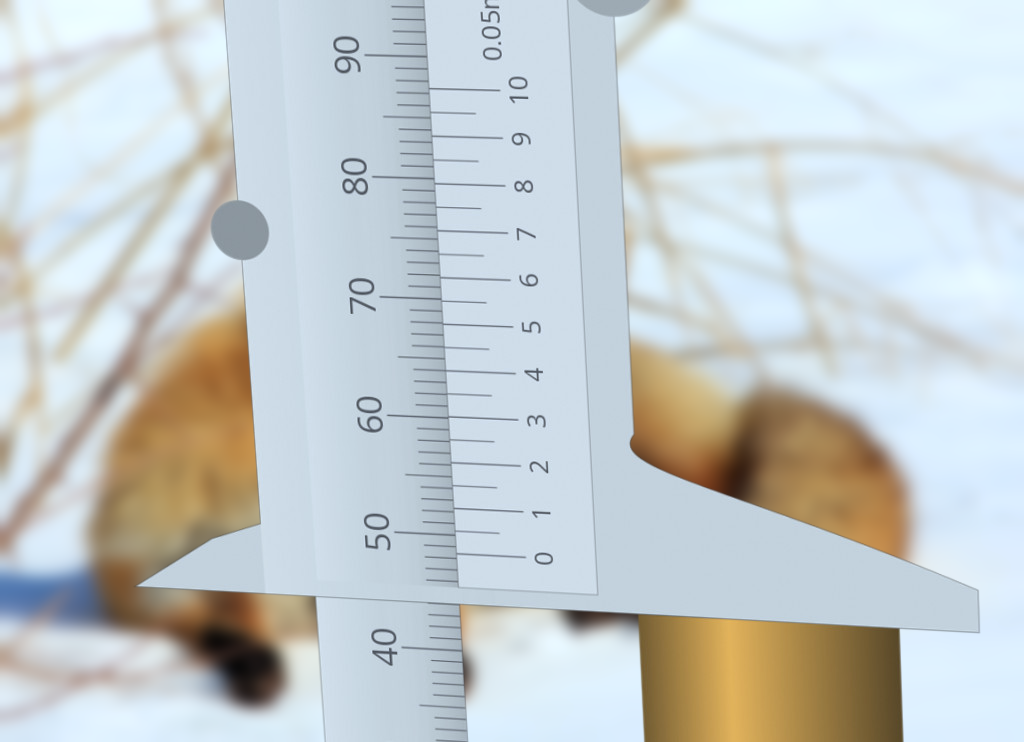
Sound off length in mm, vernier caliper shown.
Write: 48.4 mm
